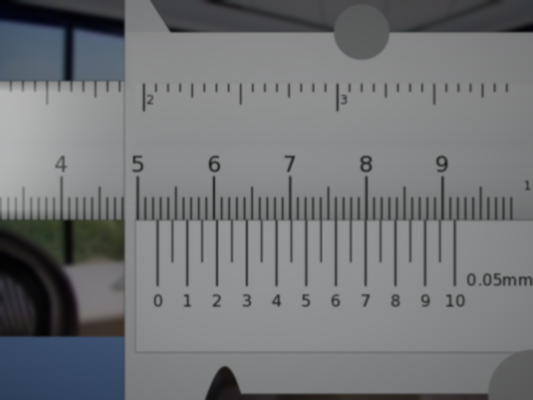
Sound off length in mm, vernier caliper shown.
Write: 52.6 mm
